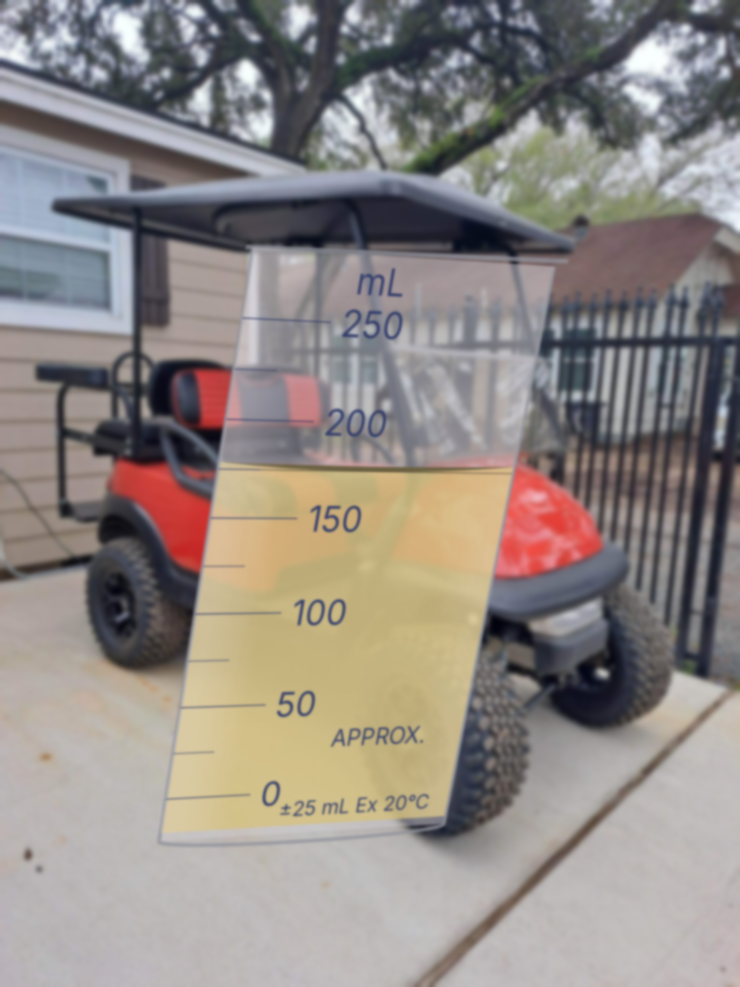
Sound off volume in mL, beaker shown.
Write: 175 mL
